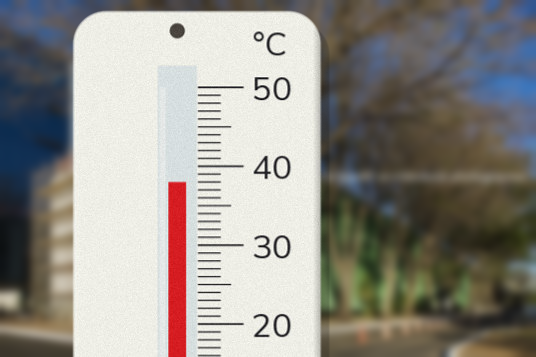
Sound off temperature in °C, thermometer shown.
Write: 38 °C
